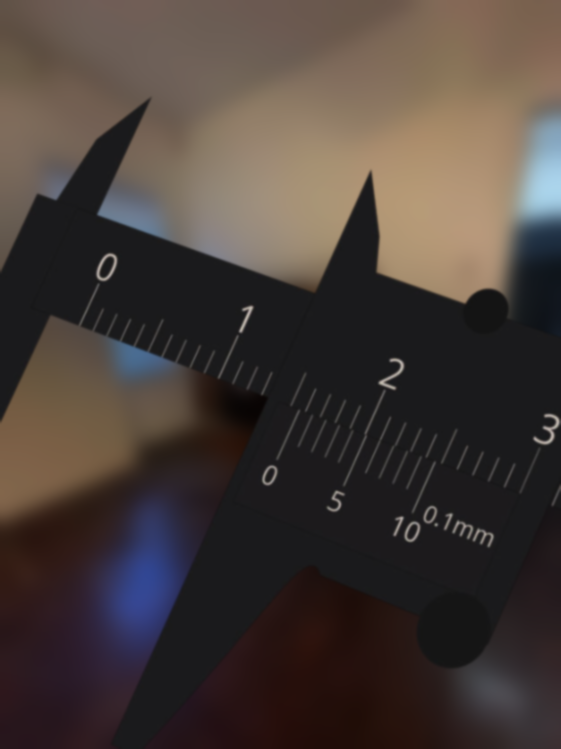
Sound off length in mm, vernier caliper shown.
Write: 15.6 mm
